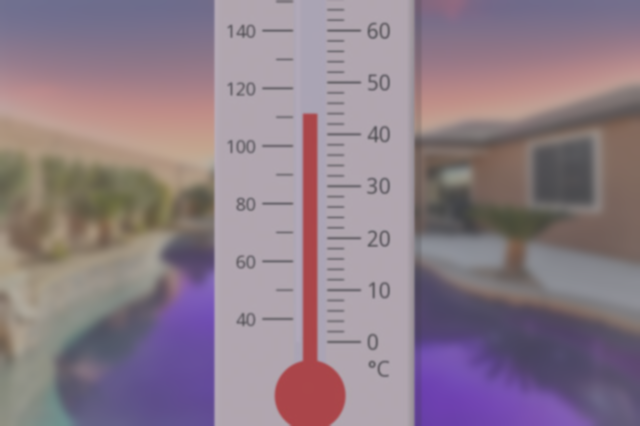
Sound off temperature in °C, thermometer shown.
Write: 44 °C
